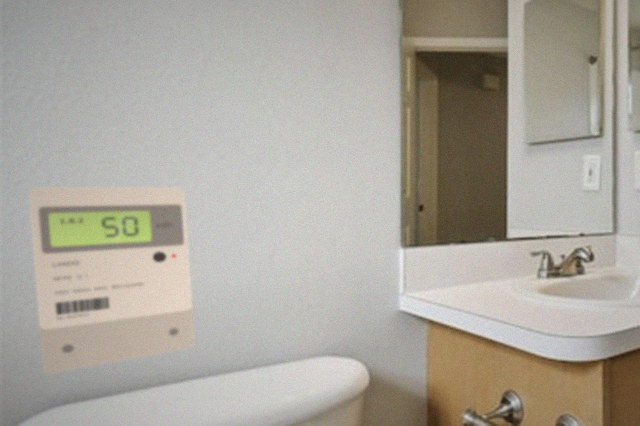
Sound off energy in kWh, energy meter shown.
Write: 50 kWh
